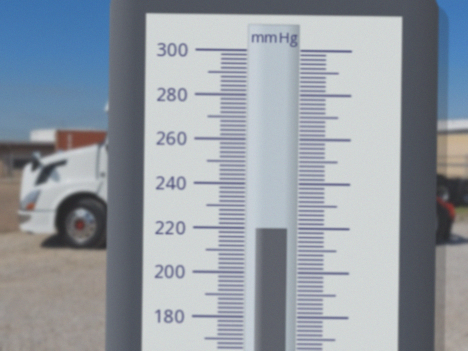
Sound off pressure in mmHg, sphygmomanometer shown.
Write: 220 mmHg
